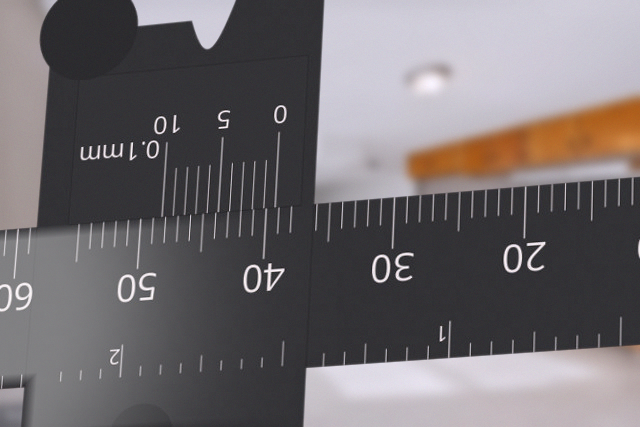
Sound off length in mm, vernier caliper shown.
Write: 39.3 mm
